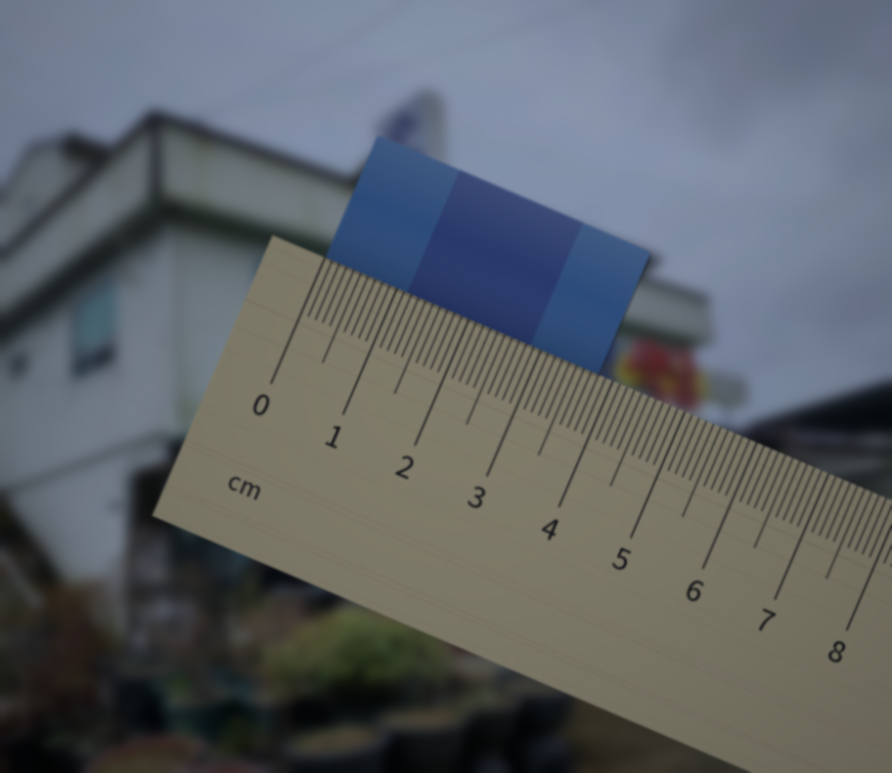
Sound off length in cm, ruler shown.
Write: 3.8 cm
